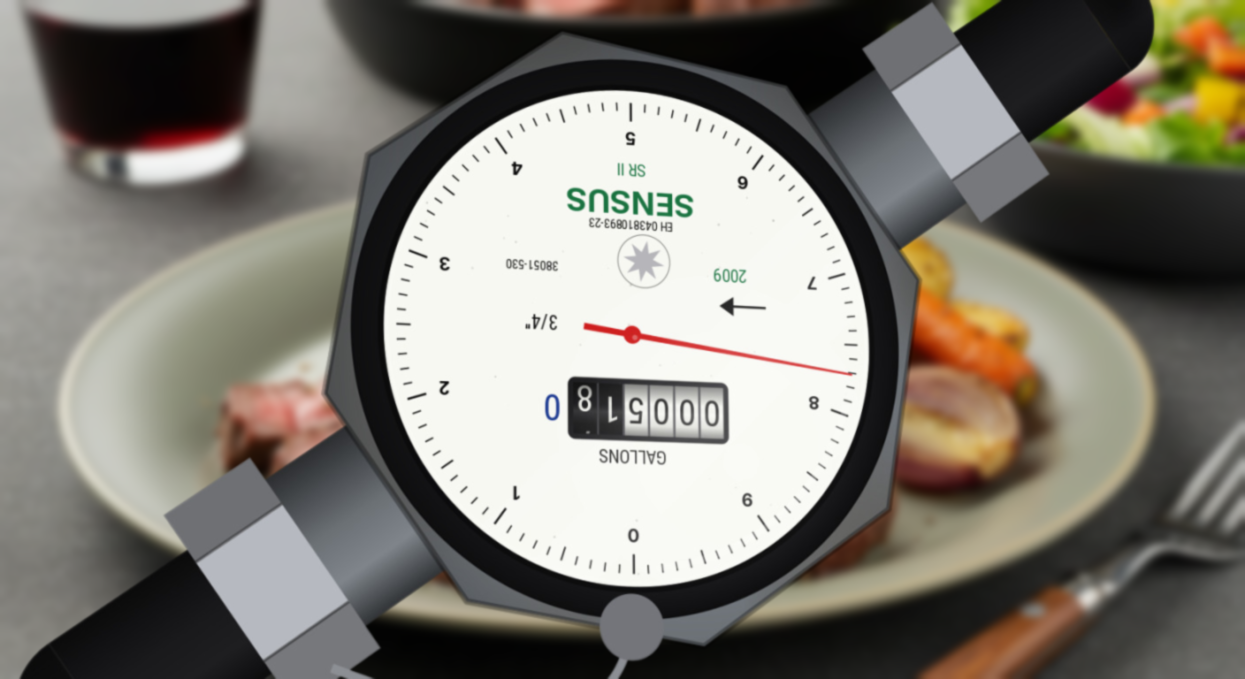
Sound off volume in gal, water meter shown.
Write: 5177.7 gal
